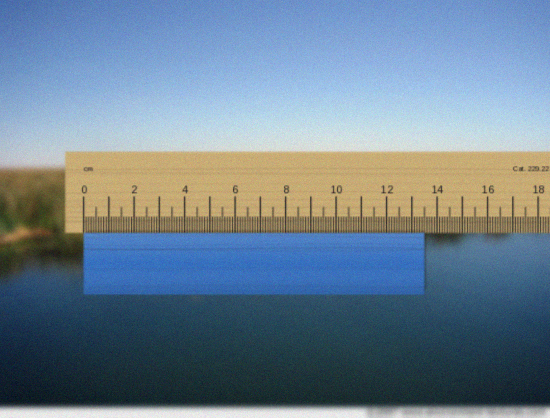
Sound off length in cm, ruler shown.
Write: 13.5 cm
